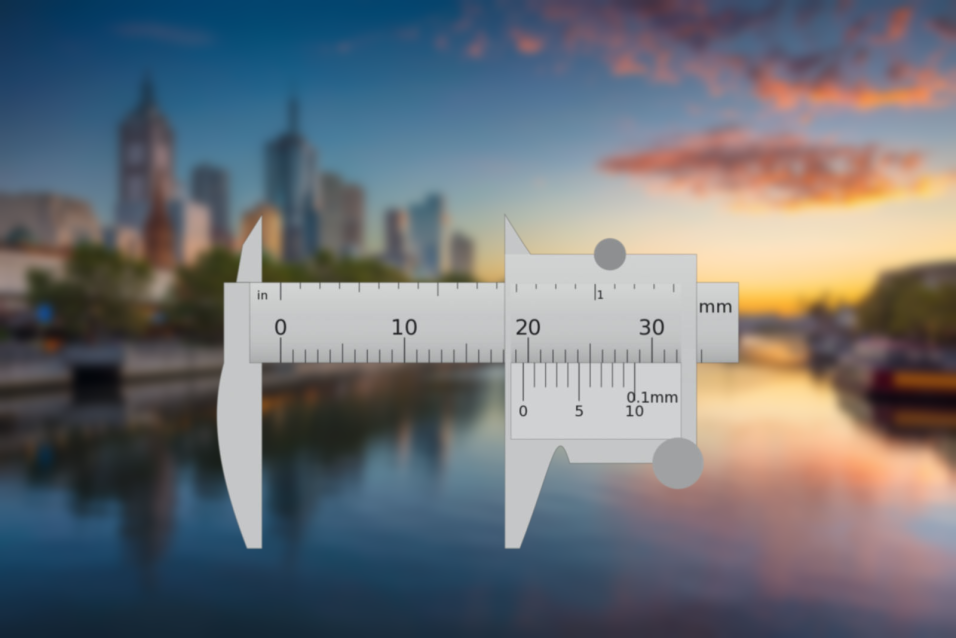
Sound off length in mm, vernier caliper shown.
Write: 19.6 mm
